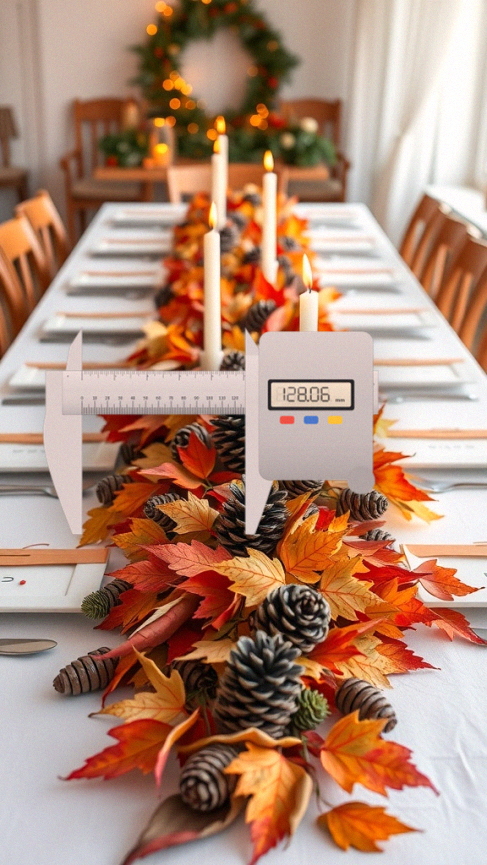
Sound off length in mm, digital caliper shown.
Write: 128.06 mm
